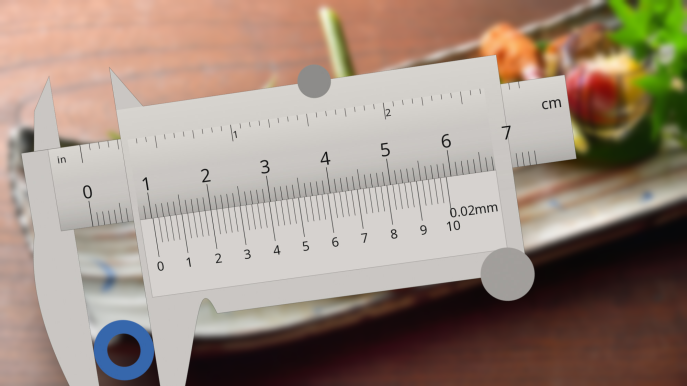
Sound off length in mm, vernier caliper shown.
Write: 10.2 mm
